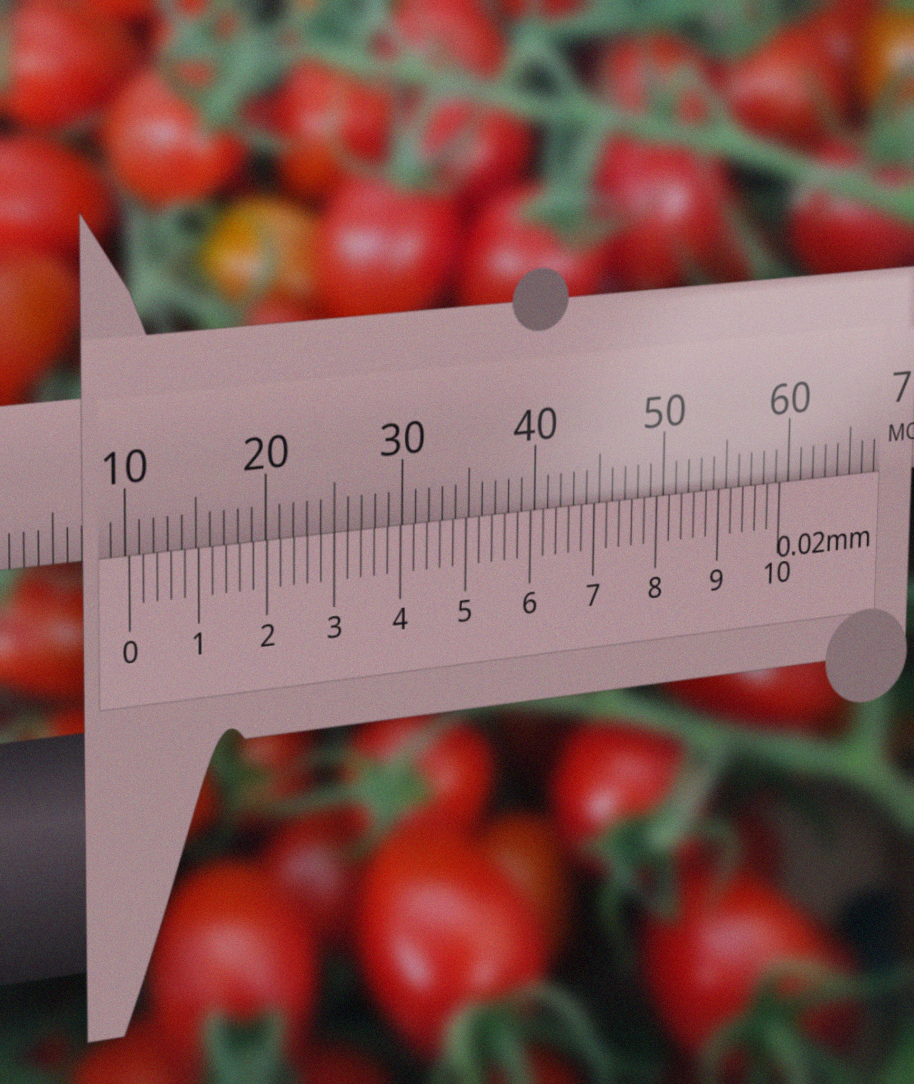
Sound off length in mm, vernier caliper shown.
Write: 10.3 mm
